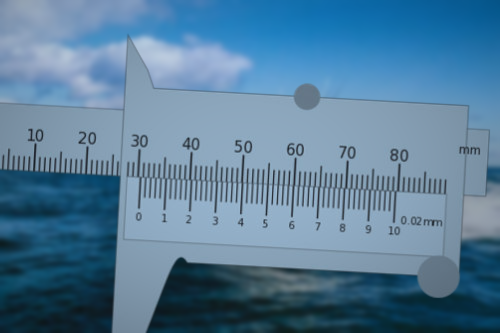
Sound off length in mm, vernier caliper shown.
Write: 30.5 mm
